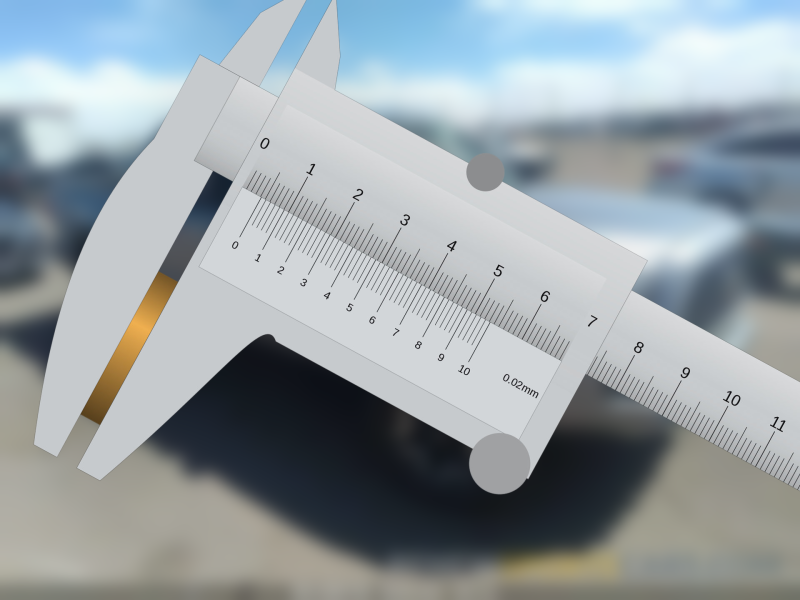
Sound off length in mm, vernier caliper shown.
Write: 4.2 mm
